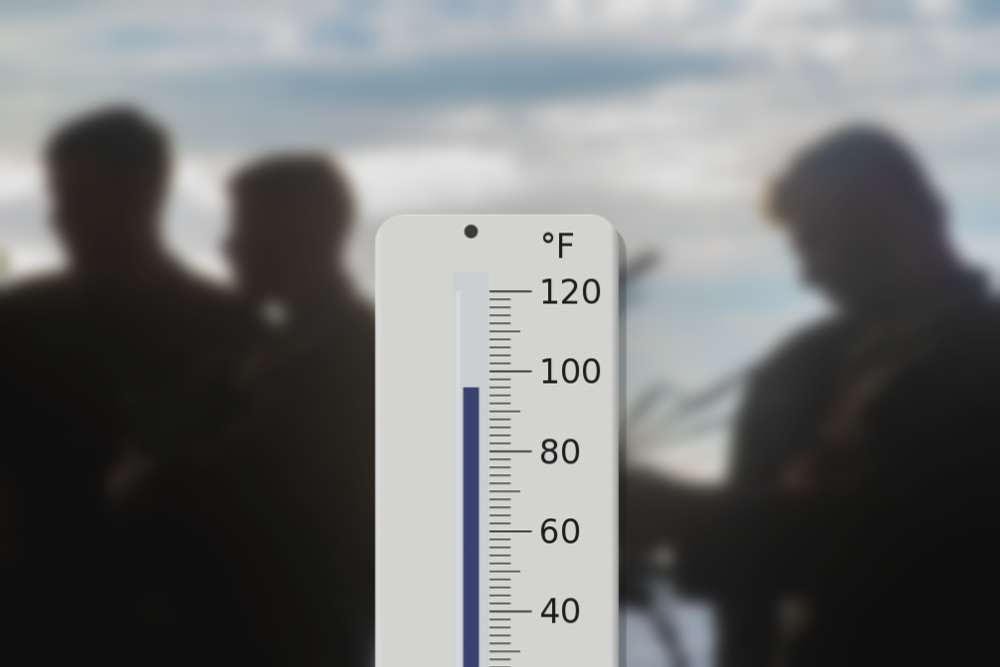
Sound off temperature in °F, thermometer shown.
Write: 96 °F
